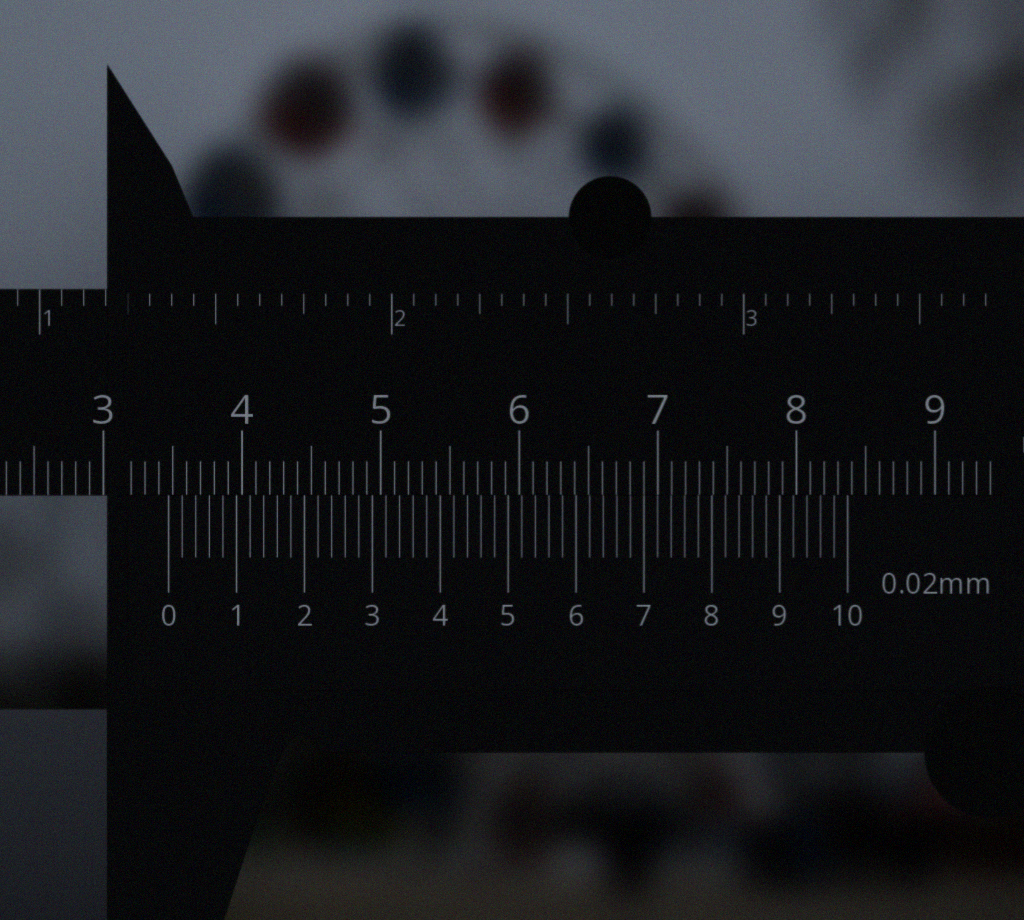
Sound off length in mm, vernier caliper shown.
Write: 34.7 mm
